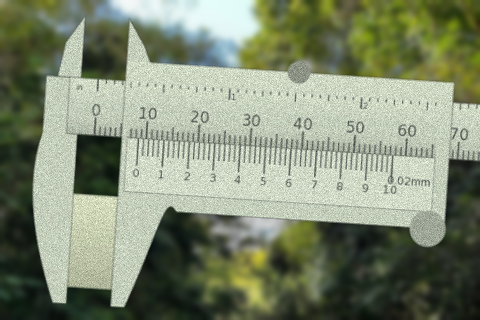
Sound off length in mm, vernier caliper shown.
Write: 8.5 mm
